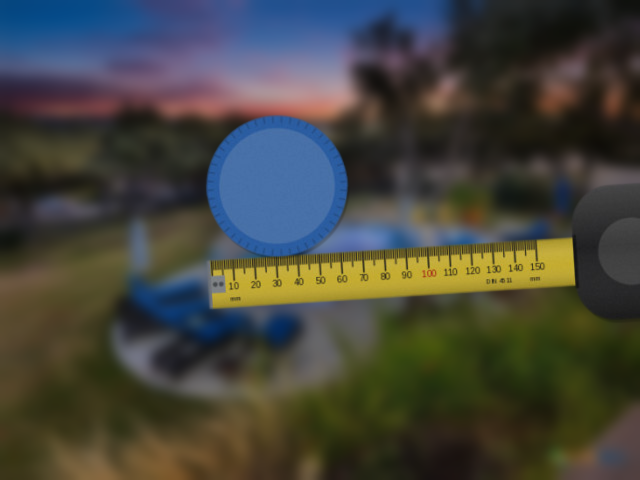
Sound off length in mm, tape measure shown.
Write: 65 mm
